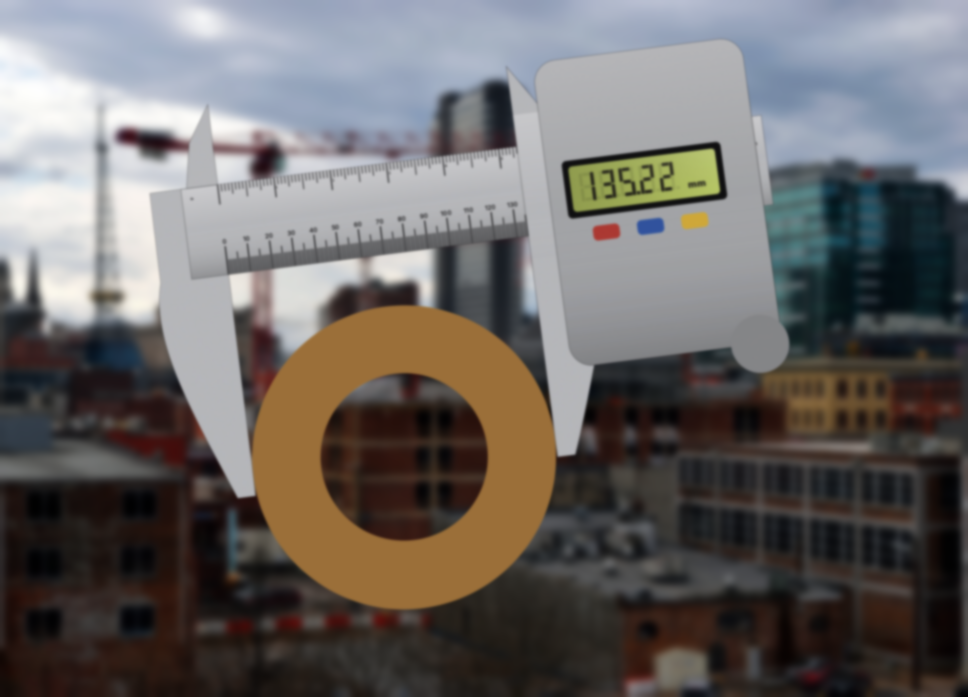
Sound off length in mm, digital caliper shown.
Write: 135.22 mm
